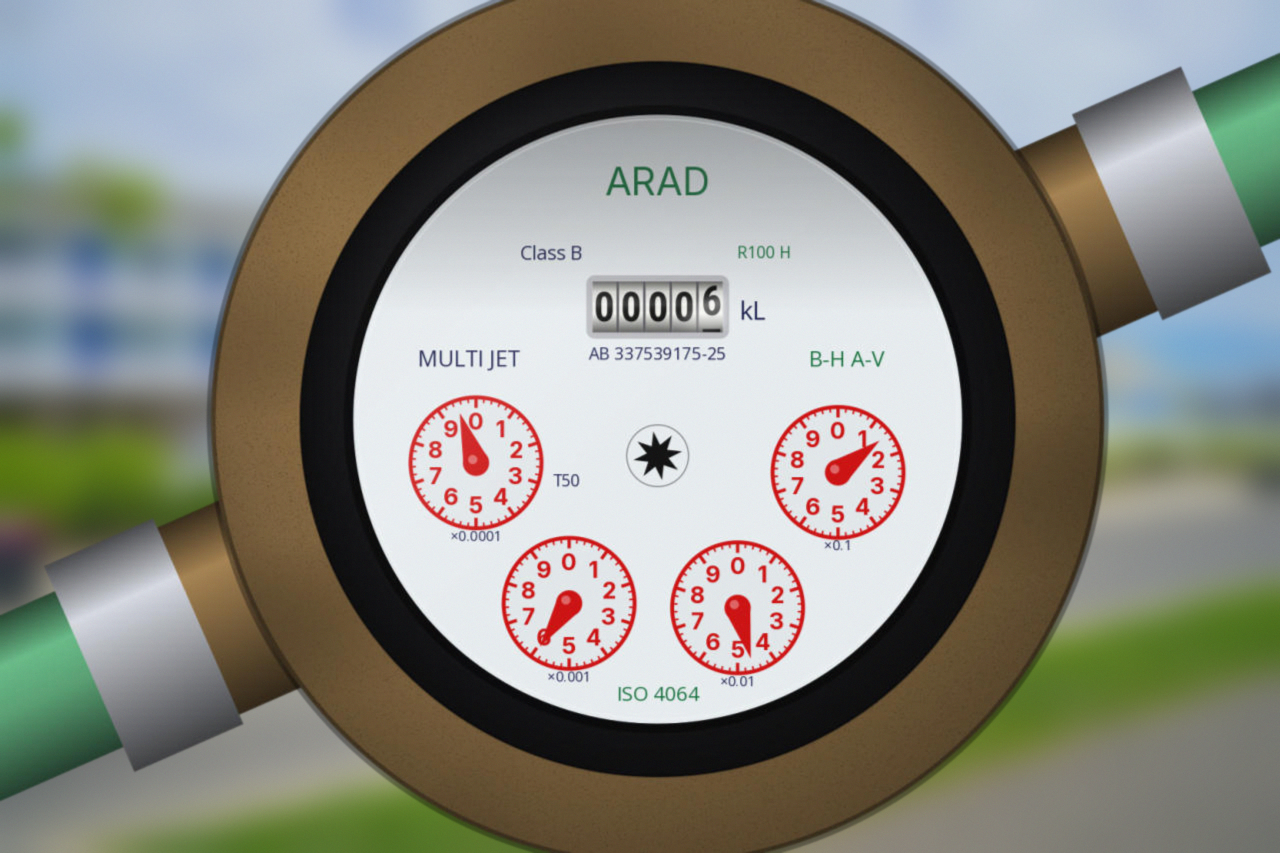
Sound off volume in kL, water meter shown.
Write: 6.1459 kL
